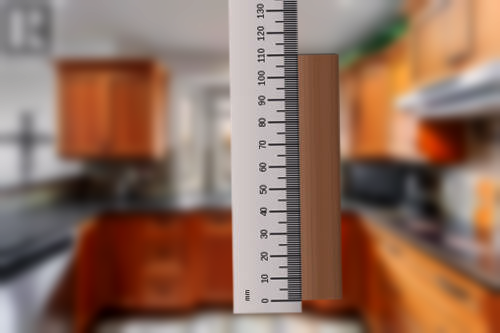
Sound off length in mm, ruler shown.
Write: 110 mm
